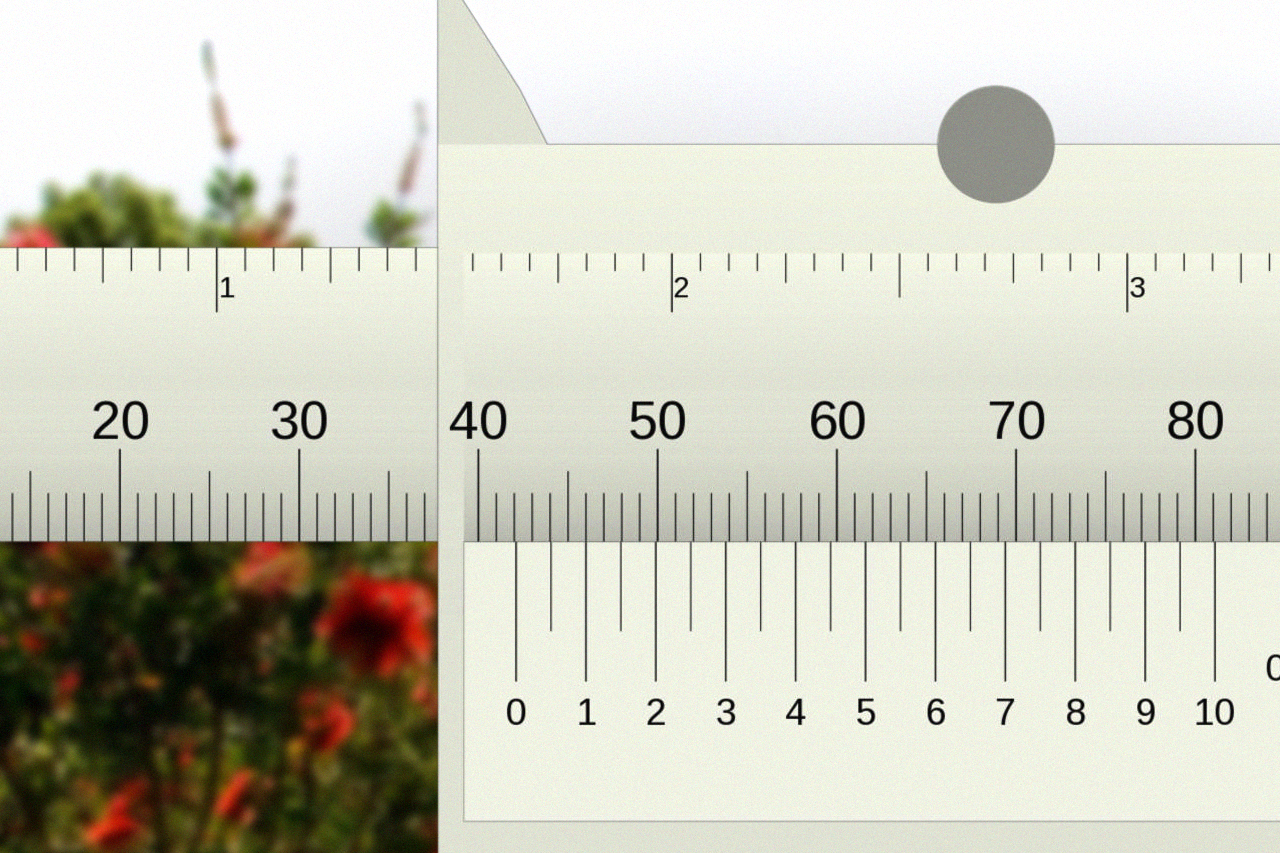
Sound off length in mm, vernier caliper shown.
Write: 42.1 mm
